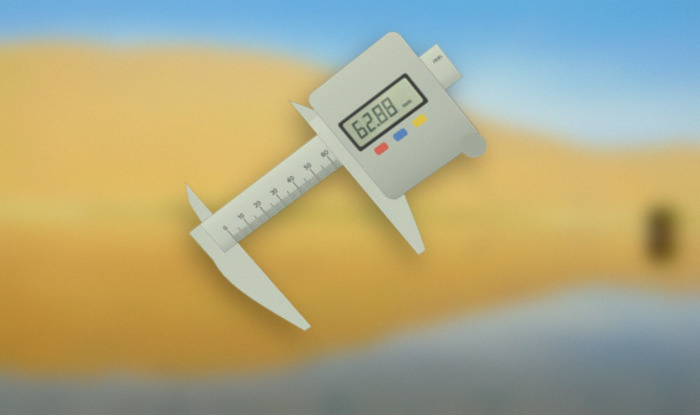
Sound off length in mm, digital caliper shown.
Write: 62.88 mm
